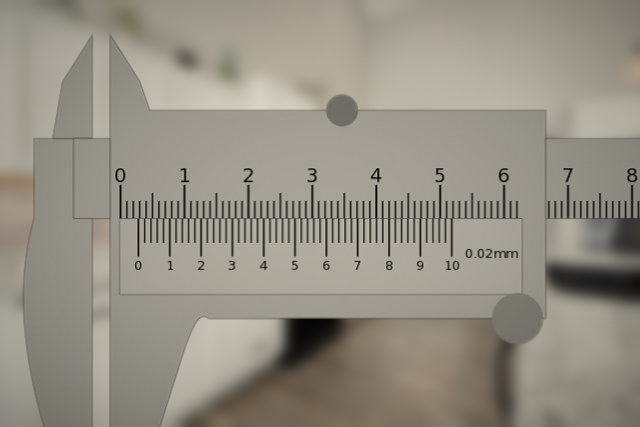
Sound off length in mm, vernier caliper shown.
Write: 2.8 mm
